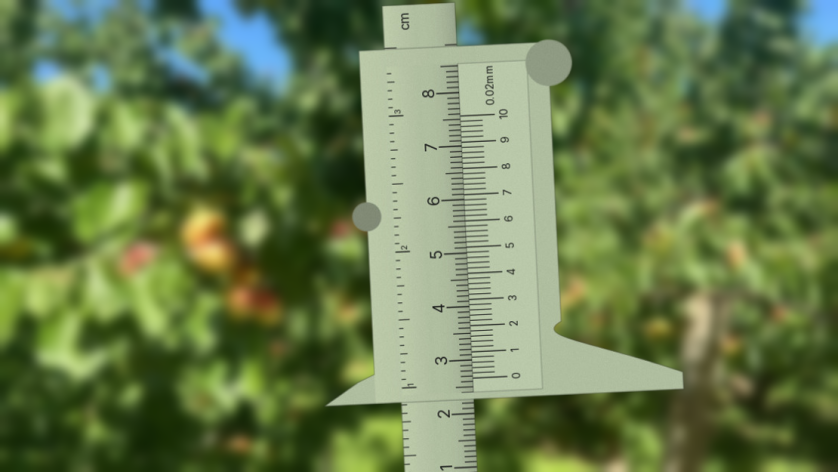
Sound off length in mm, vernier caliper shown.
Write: 26.6 mm
